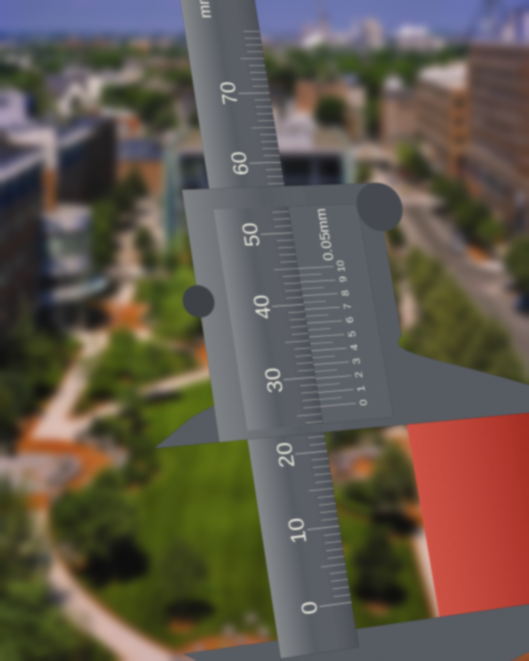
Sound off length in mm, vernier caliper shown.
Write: 26.0 mm
